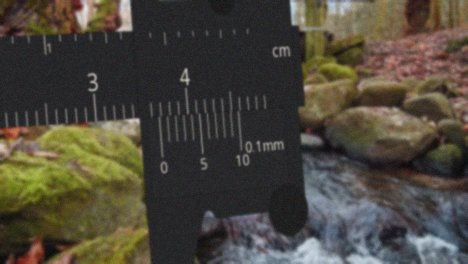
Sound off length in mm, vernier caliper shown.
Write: 36.8 mm
